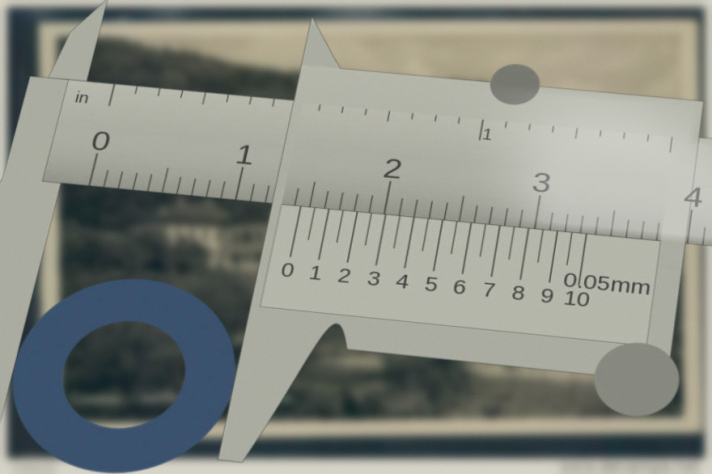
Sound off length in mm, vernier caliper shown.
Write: 14.4 mm
